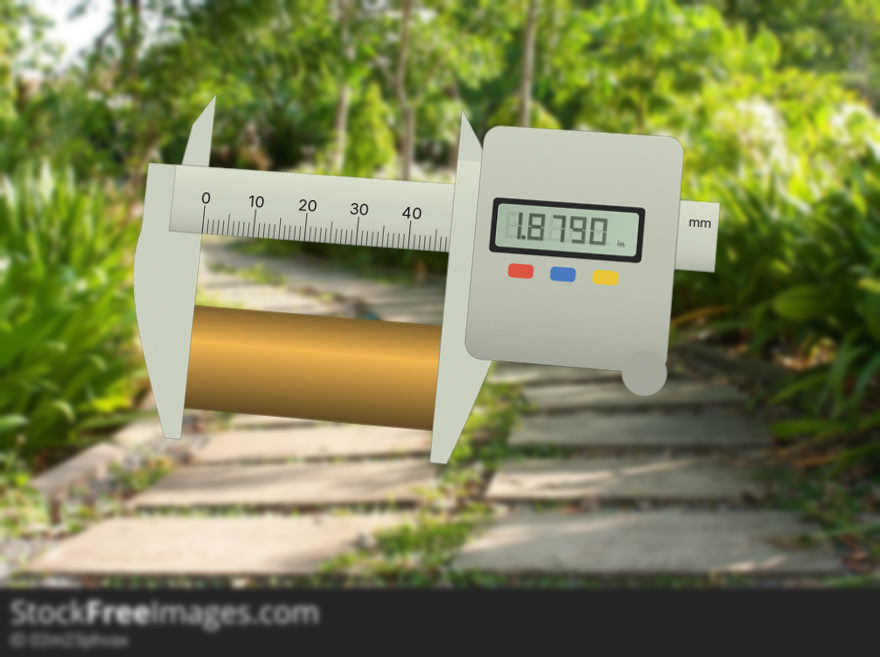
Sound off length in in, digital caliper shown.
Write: 1.8790 in
